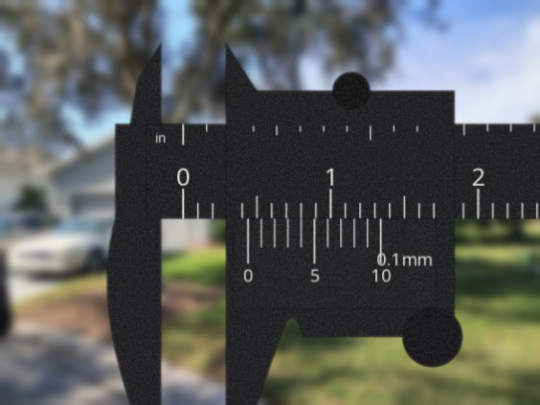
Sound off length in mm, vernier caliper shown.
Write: 4.4 mm
